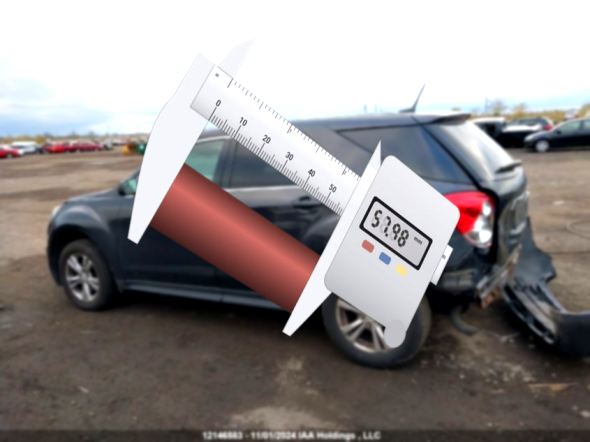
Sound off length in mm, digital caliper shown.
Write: 57.98 mm
